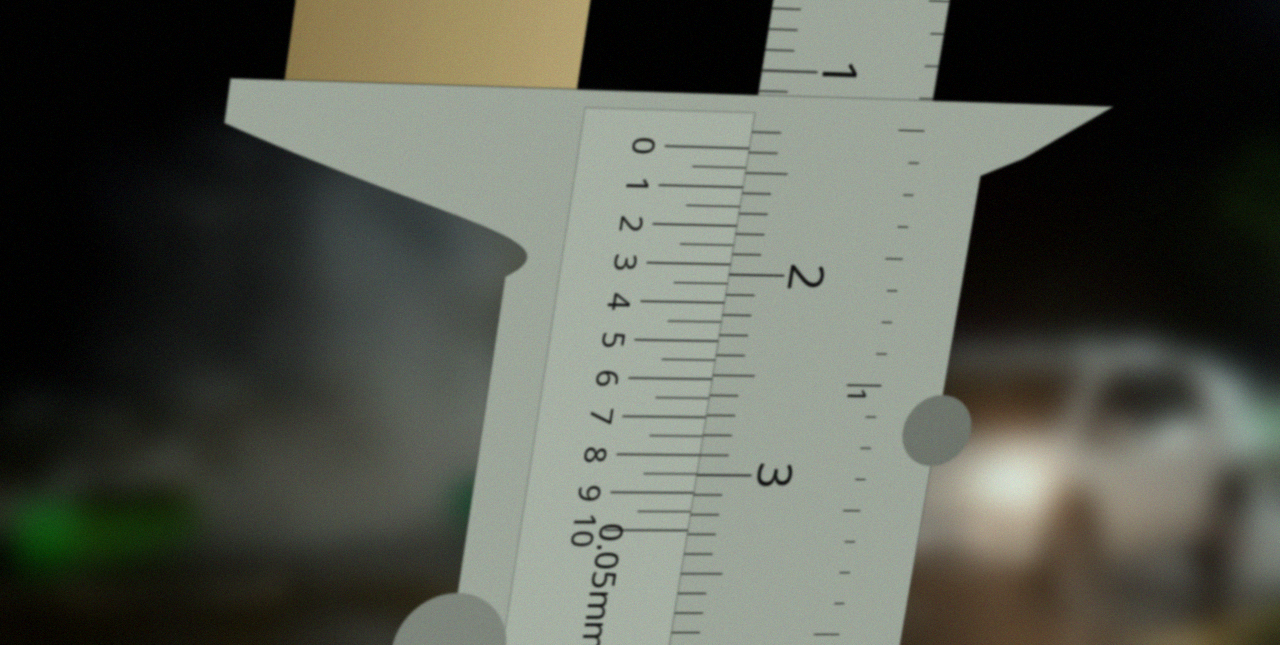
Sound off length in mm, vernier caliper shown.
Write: 13.8 mm
